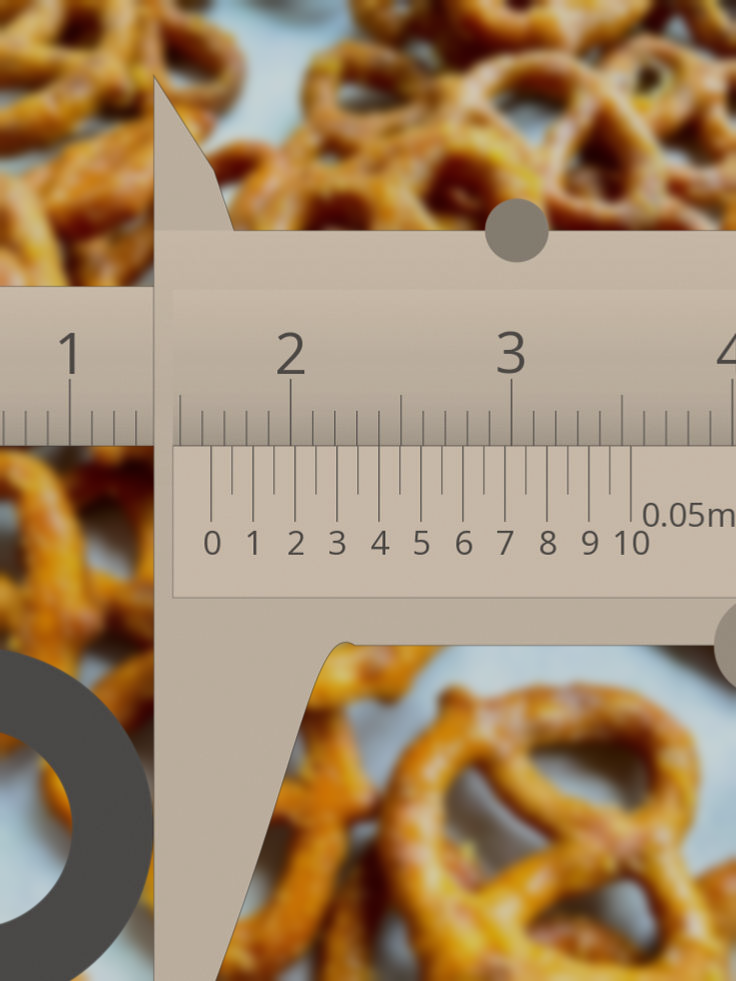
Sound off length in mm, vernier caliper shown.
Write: 16.4 mm
